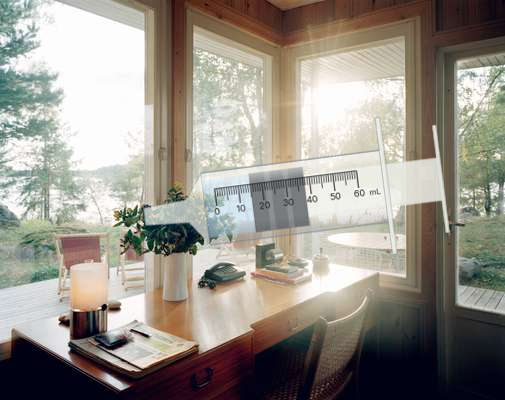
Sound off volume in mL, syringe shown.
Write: 15 mL
